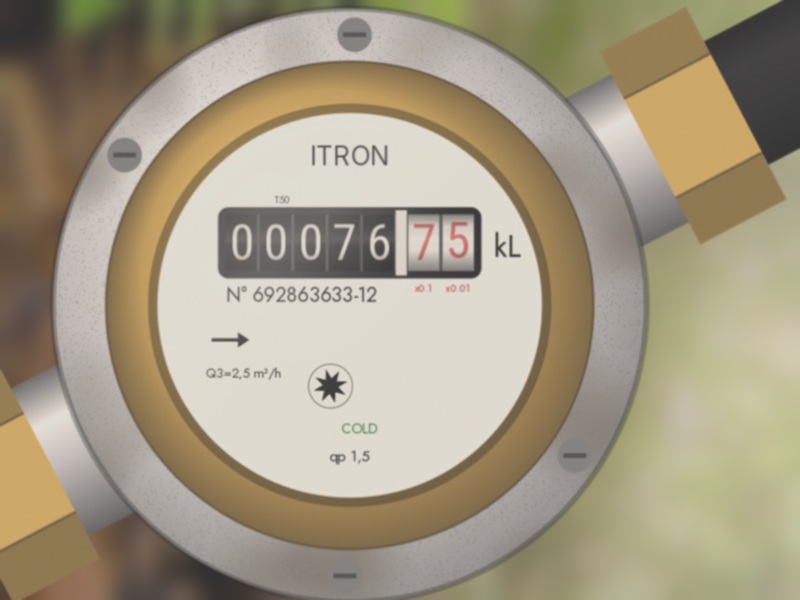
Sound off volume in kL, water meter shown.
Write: 76.75 kL
